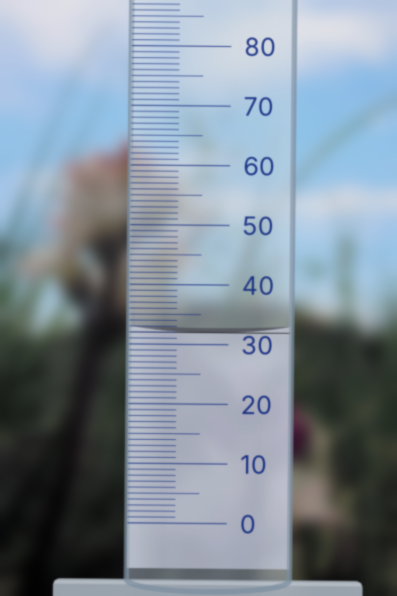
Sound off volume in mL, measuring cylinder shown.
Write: 32 mL
